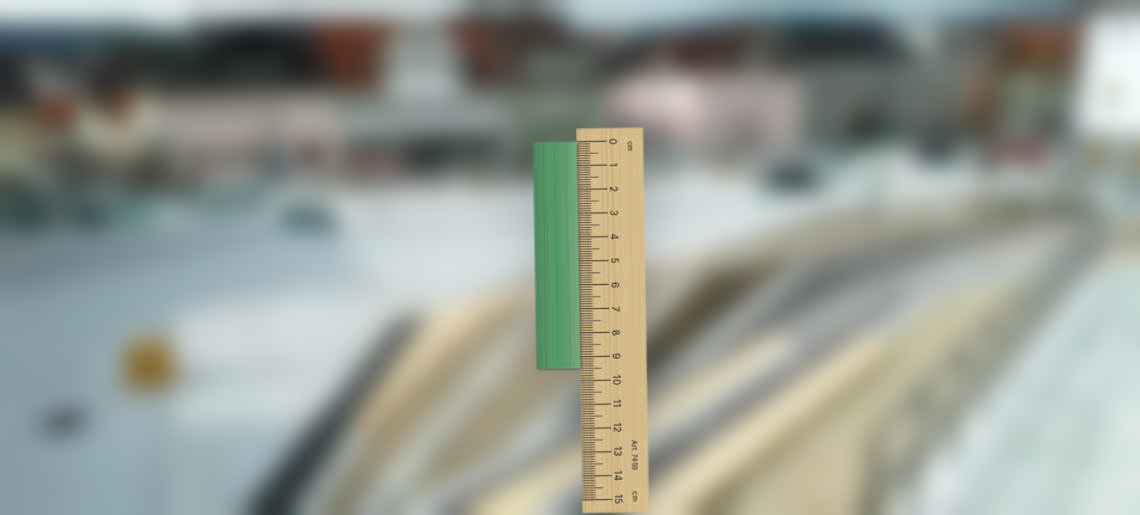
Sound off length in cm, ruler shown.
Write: 9.5 cm
